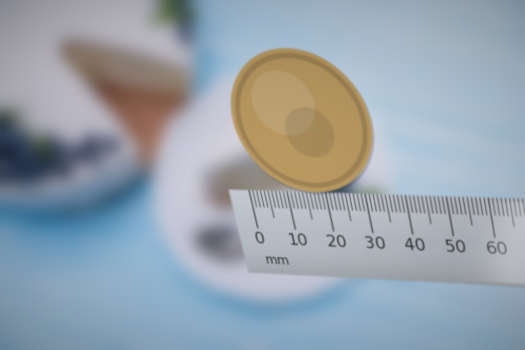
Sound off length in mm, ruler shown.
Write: 35 mm
